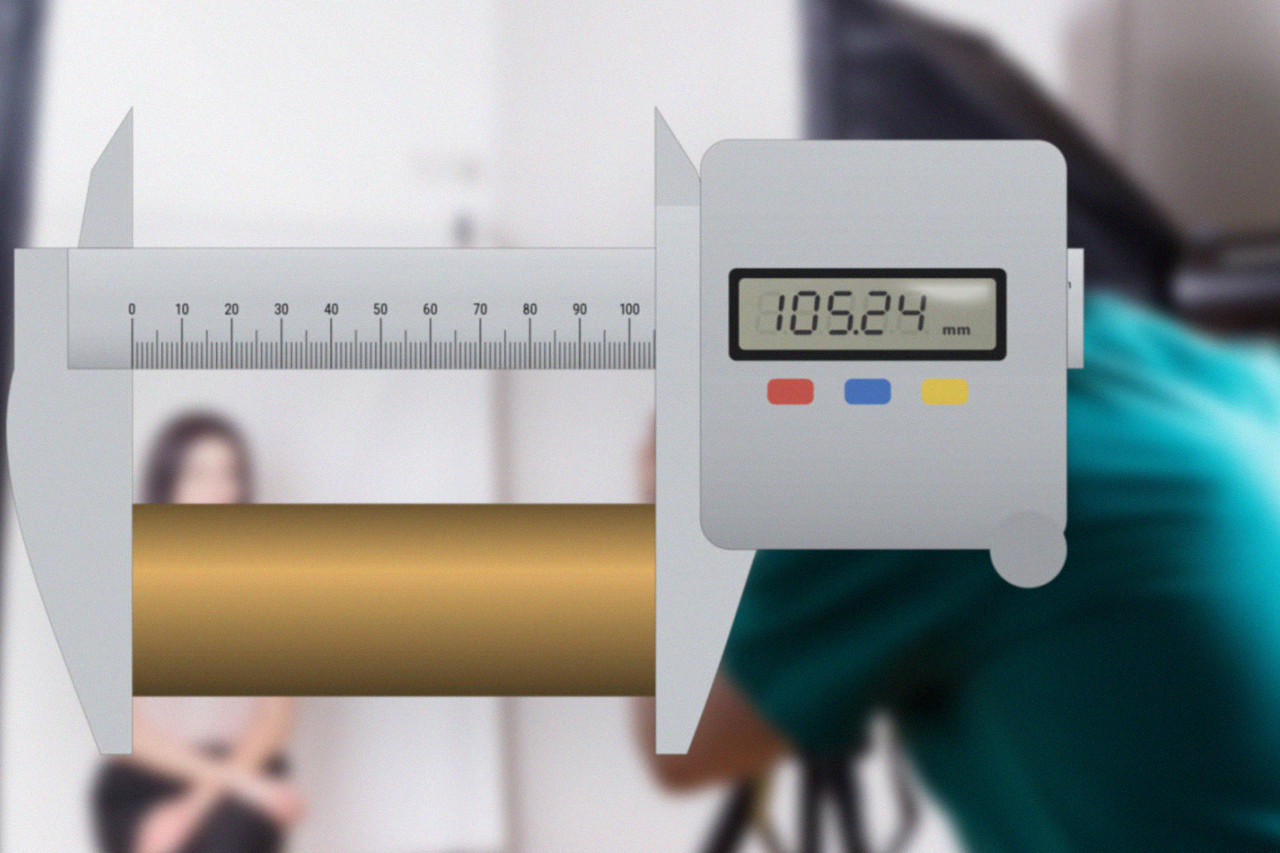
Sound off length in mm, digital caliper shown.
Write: 105.24 mm
